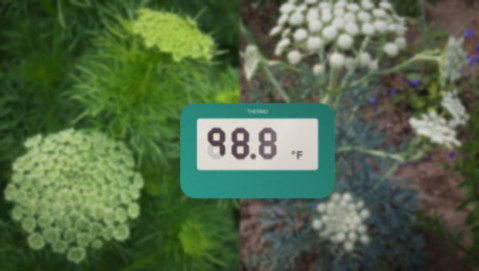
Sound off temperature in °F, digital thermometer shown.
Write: 98.8 °F
